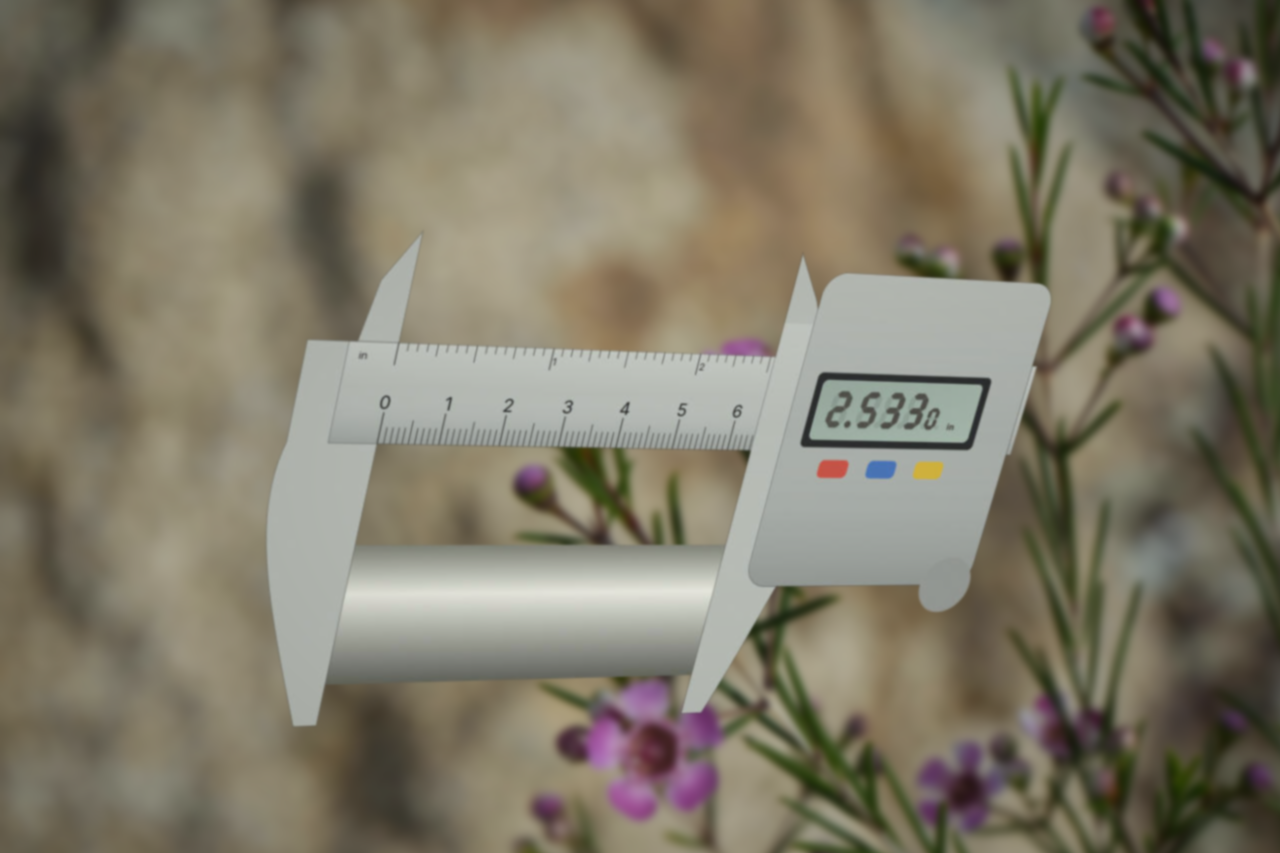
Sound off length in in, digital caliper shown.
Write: 2.5330 in
